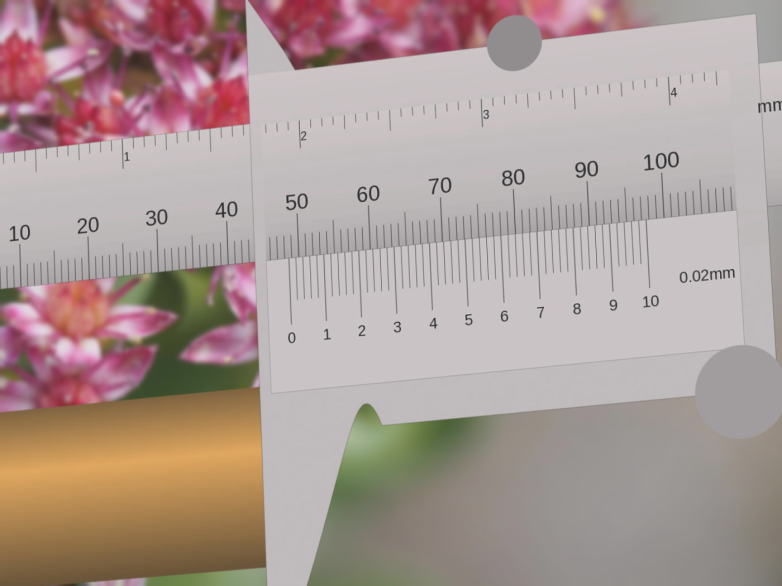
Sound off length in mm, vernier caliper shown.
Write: 48.6 mm
